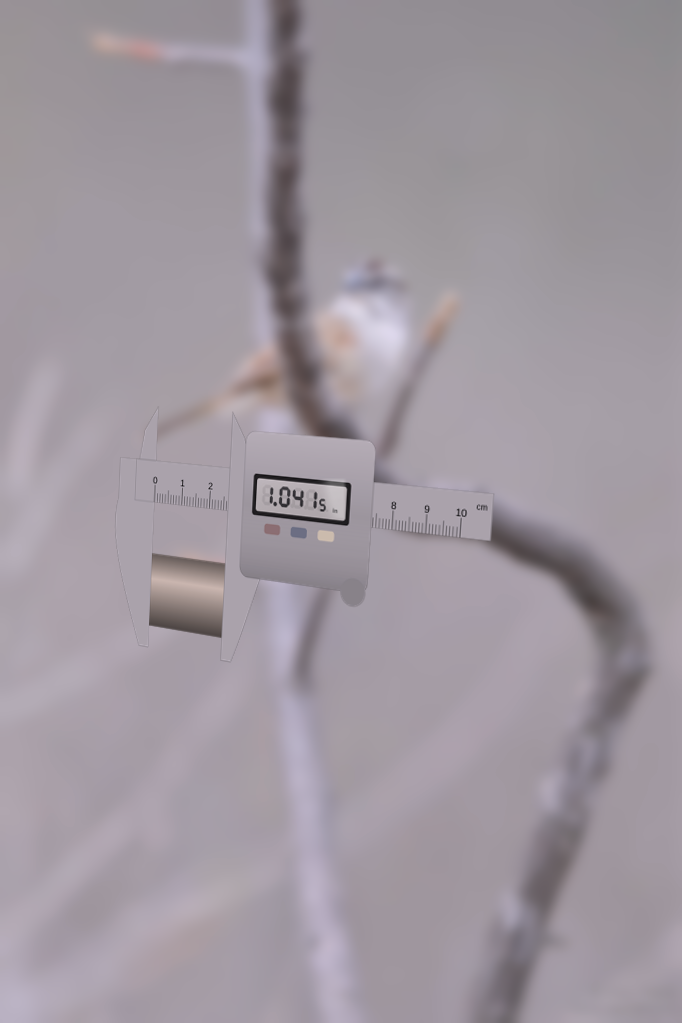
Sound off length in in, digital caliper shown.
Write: 1.0415 in
